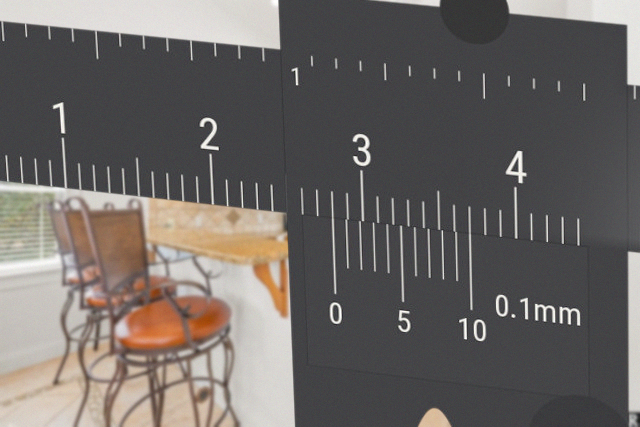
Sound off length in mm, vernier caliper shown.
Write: 28.0 mm
